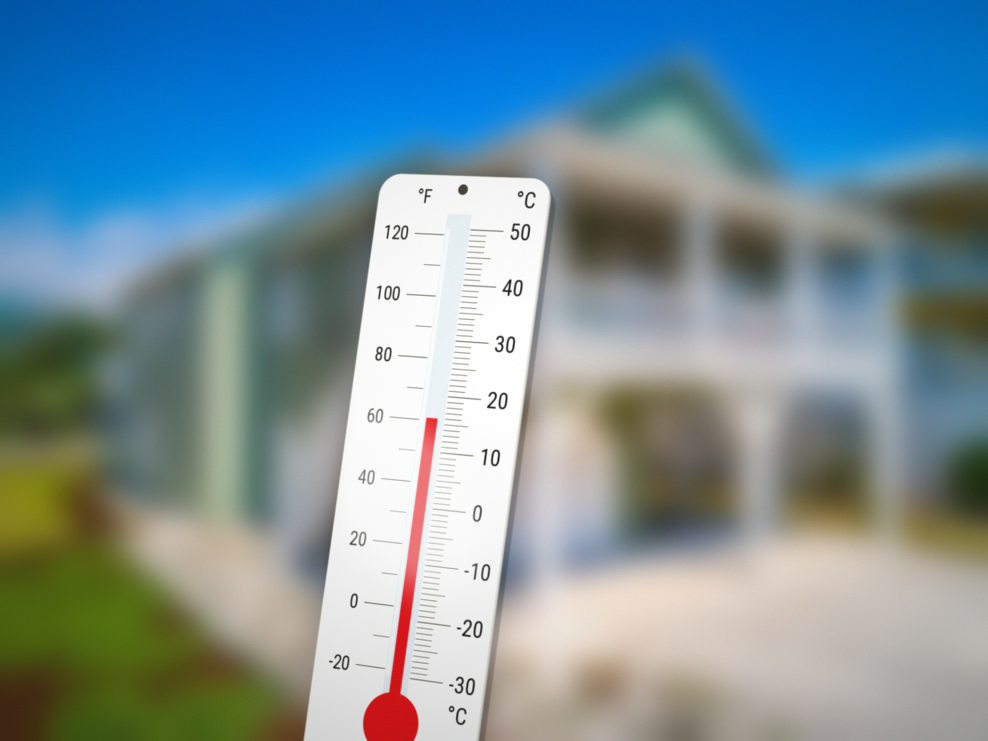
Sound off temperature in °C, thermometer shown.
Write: 16 °C
